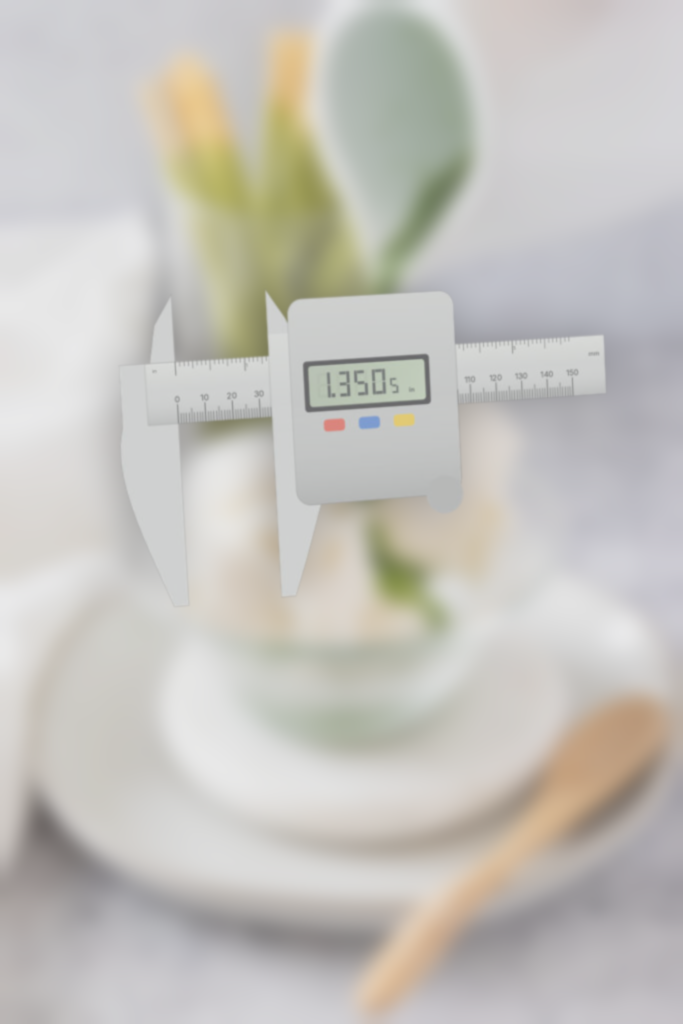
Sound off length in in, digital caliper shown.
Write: 1.3505 in
